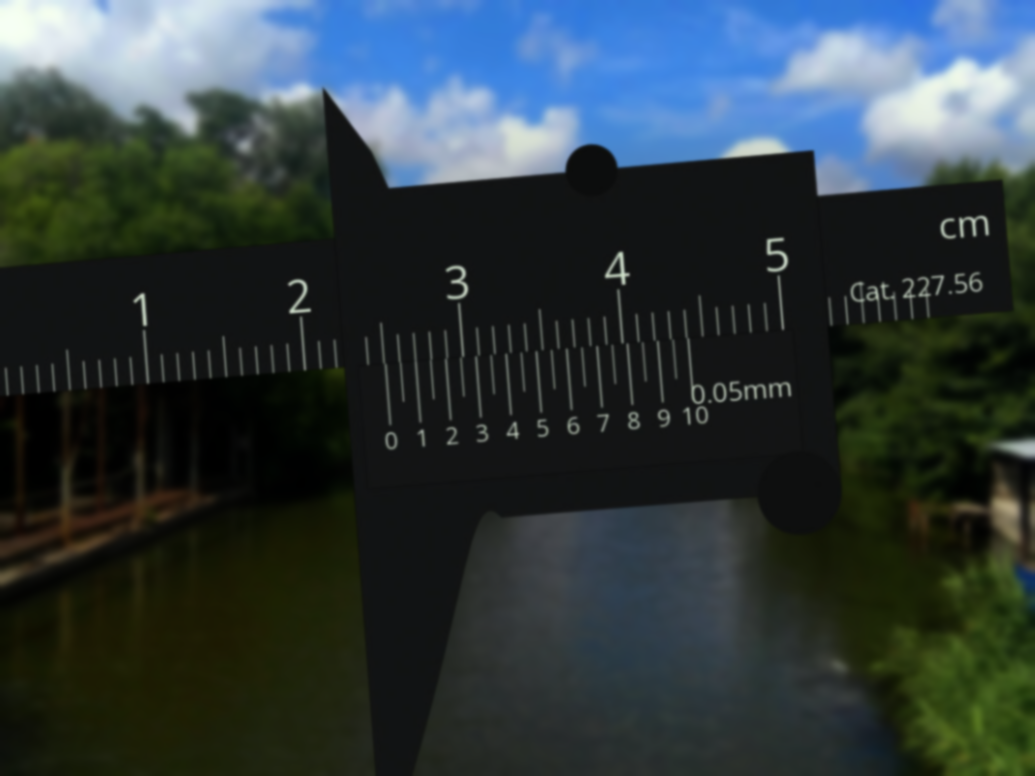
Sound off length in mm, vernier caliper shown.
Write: 25.1 mm
